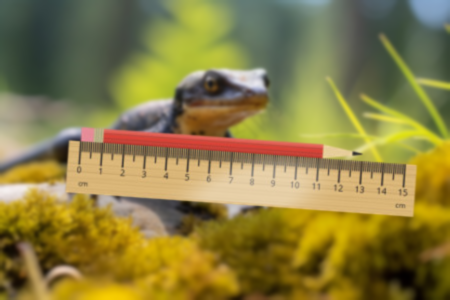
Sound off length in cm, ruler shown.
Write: 13 cm
